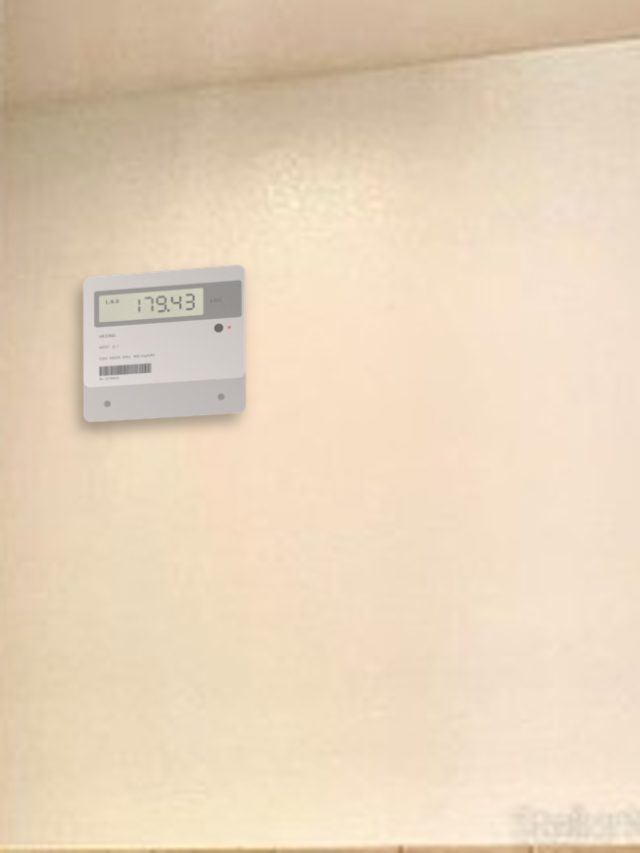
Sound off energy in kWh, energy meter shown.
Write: 179.43 kWh
